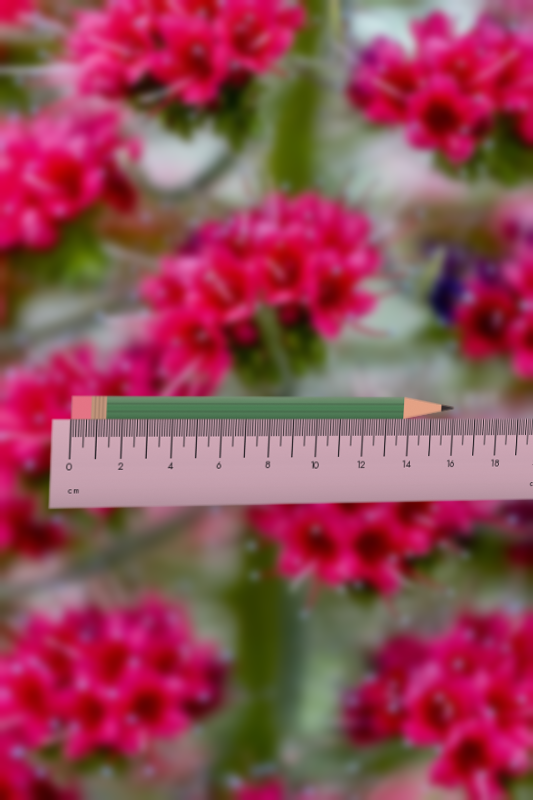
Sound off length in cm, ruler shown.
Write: 16 cm
